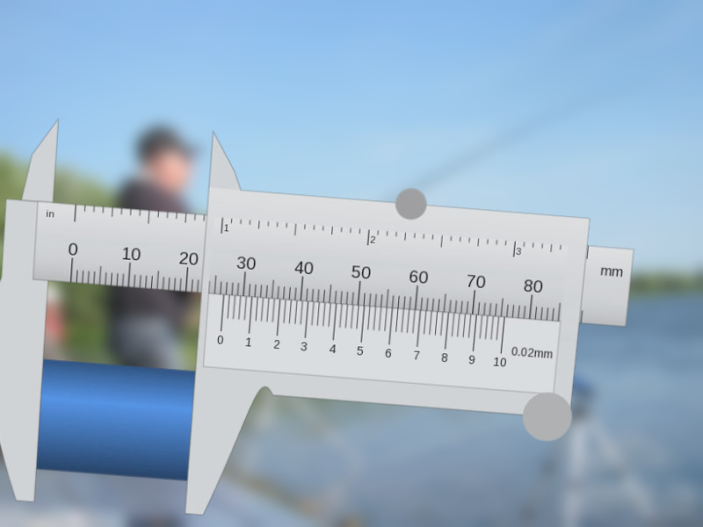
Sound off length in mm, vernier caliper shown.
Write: 26.6 mm
